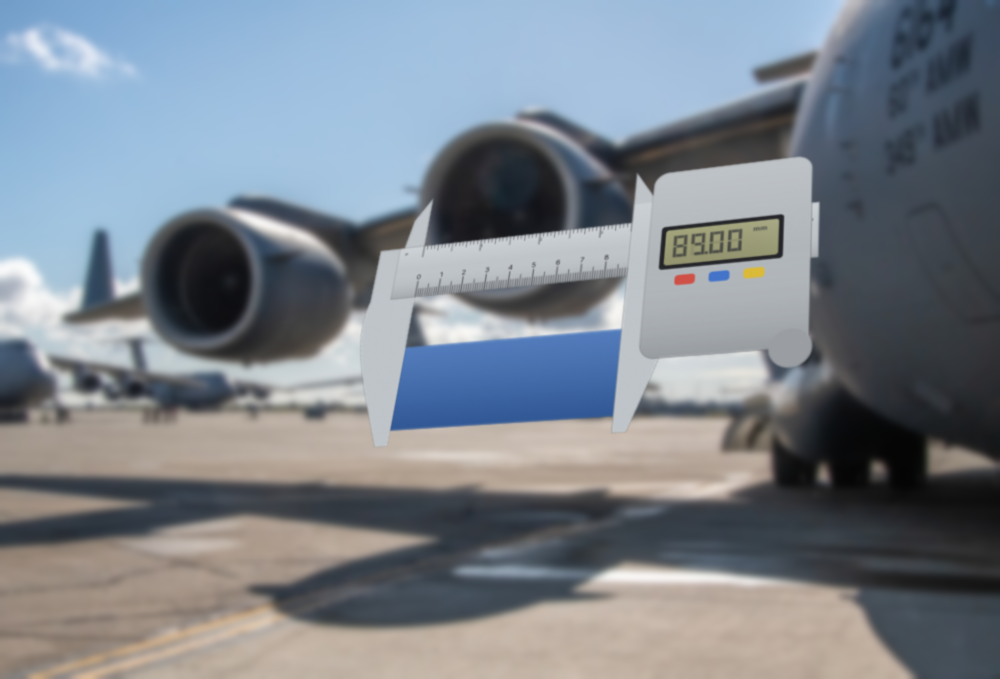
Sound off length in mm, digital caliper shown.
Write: 89.00 mm
